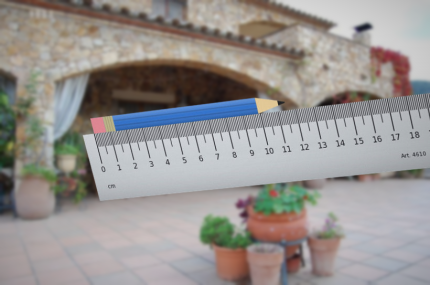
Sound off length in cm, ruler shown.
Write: 11.5 cm
